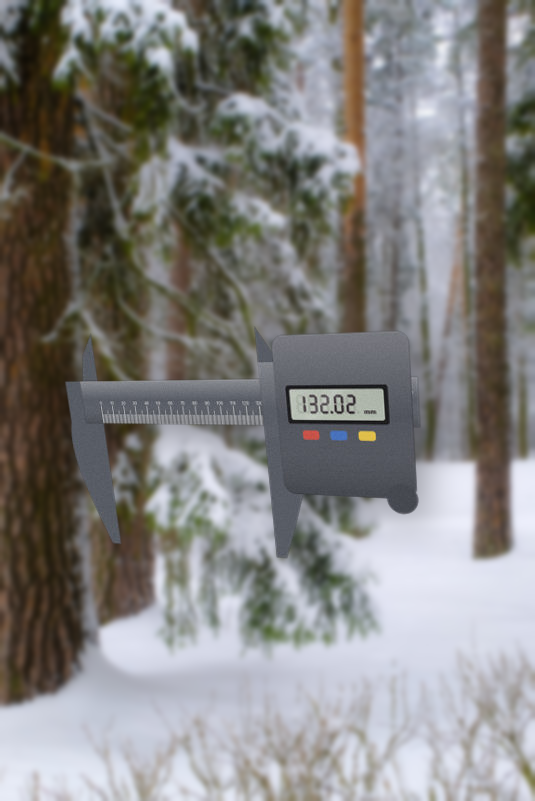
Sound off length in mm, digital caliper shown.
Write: 132.02 mm
